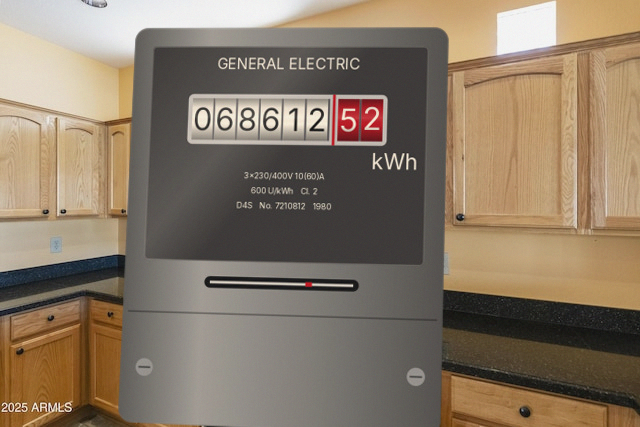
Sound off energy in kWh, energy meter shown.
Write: 68612.52 kWh
